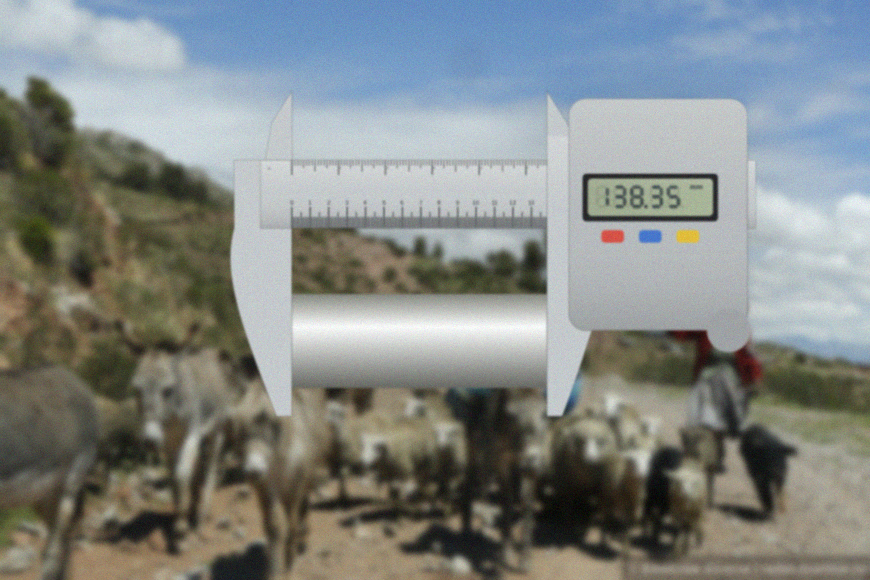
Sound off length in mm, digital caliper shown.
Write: 138.35 mm
